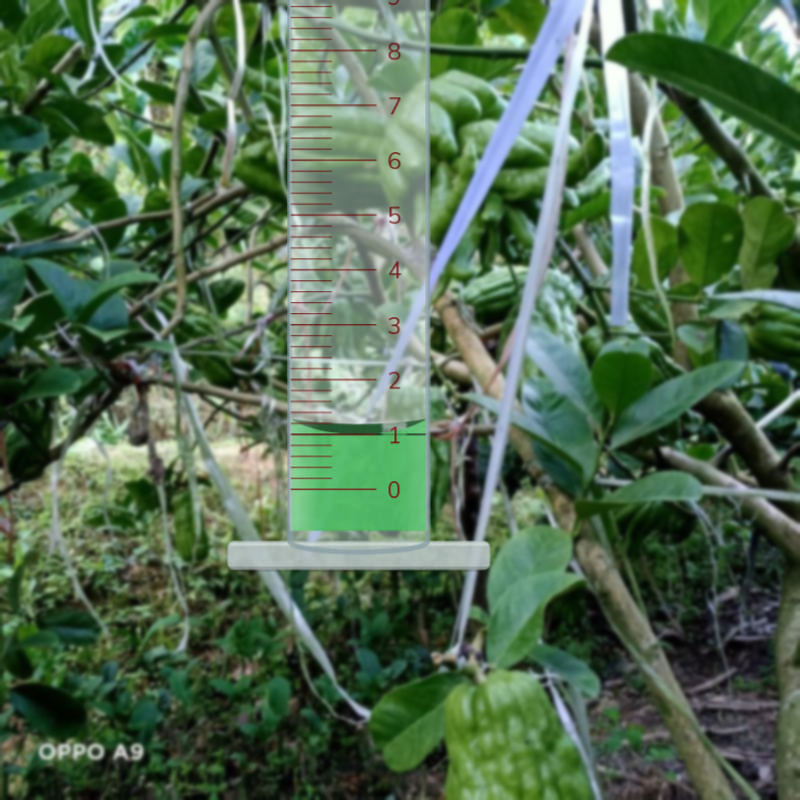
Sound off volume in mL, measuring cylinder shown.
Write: 1 mL
